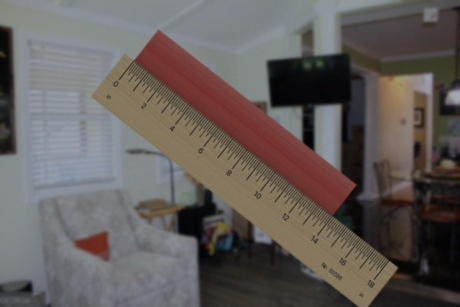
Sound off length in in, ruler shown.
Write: 14 in
